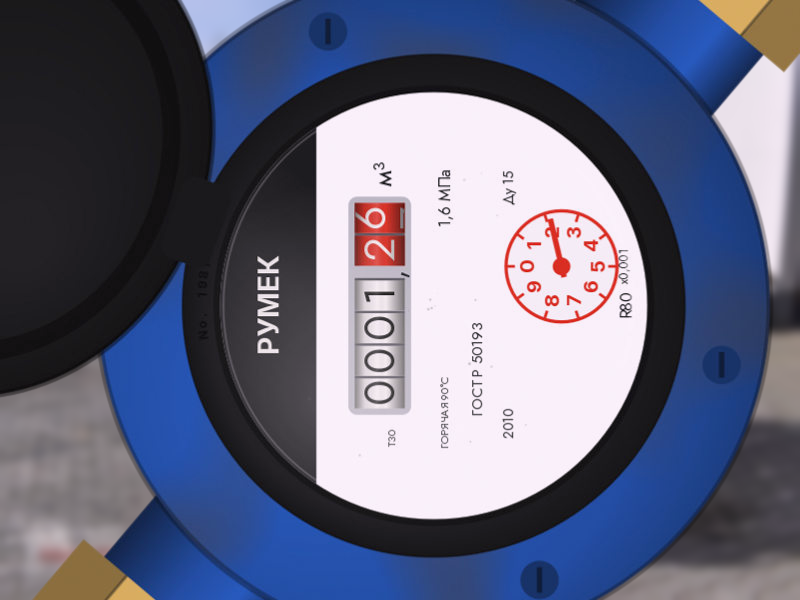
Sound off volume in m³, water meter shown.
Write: 1.262 m³
